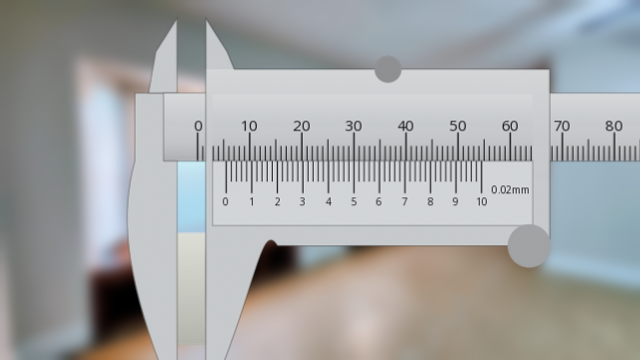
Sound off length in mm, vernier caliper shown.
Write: 5.5 mm
